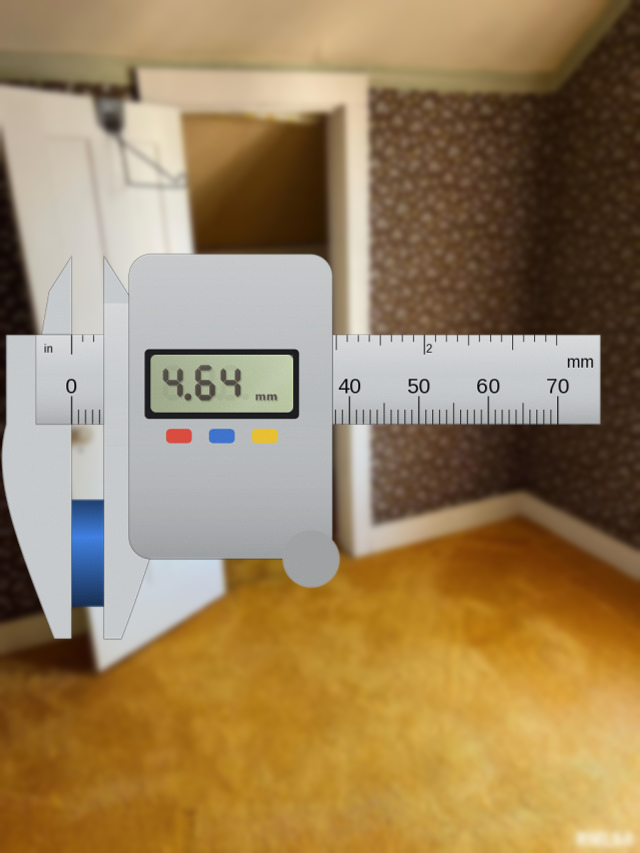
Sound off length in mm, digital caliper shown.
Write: 4.64 mm
